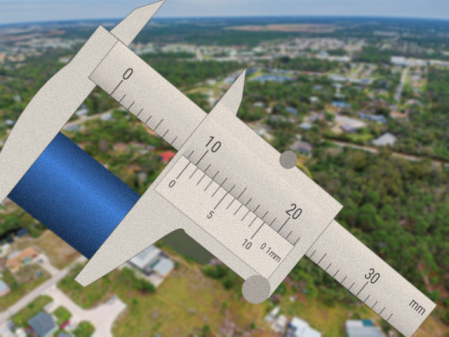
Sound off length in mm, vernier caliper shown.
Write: 9.4 mm
